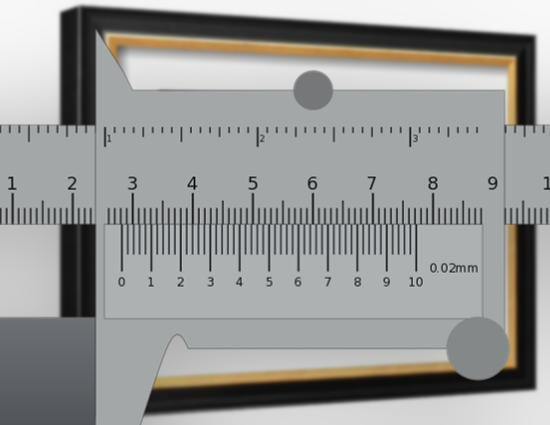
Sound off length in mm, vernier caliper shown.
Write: 28.2 mm
